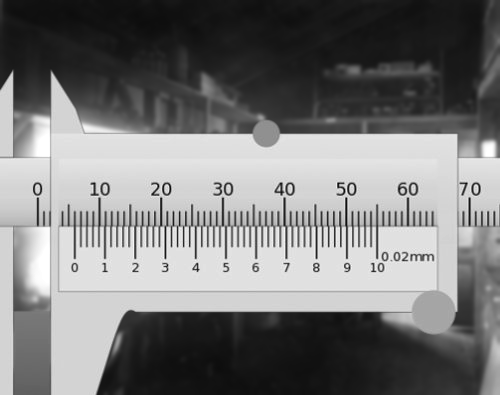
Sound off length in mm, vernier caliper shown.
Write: 6.0 mm
